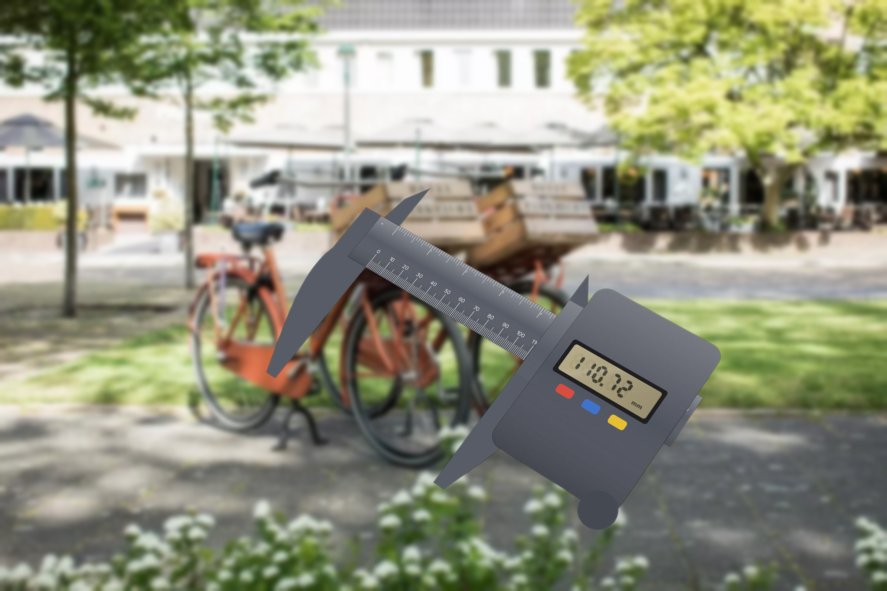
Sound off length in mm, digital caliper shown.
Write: 110.72 mm
